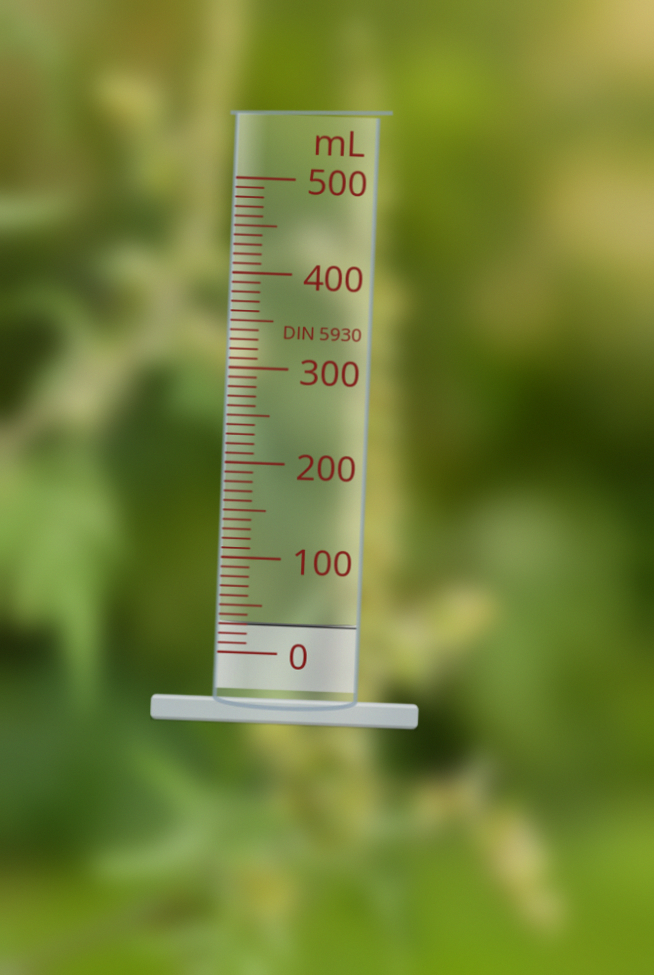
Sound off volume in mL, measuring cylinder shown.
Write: 30 mL
